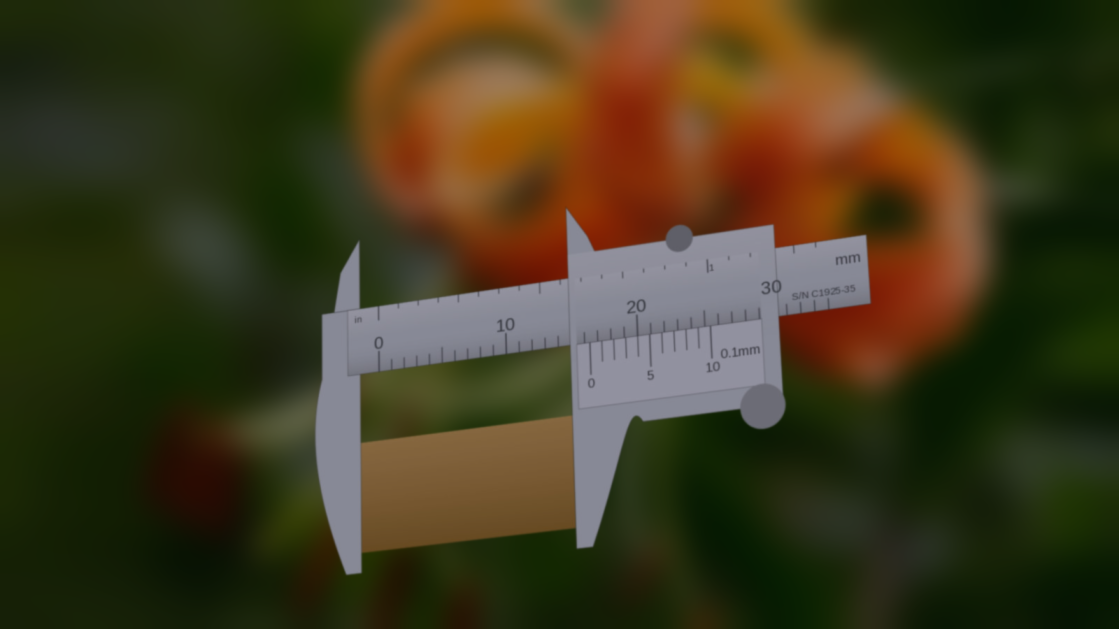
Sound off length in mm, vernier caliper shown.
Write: 16.4 mm
